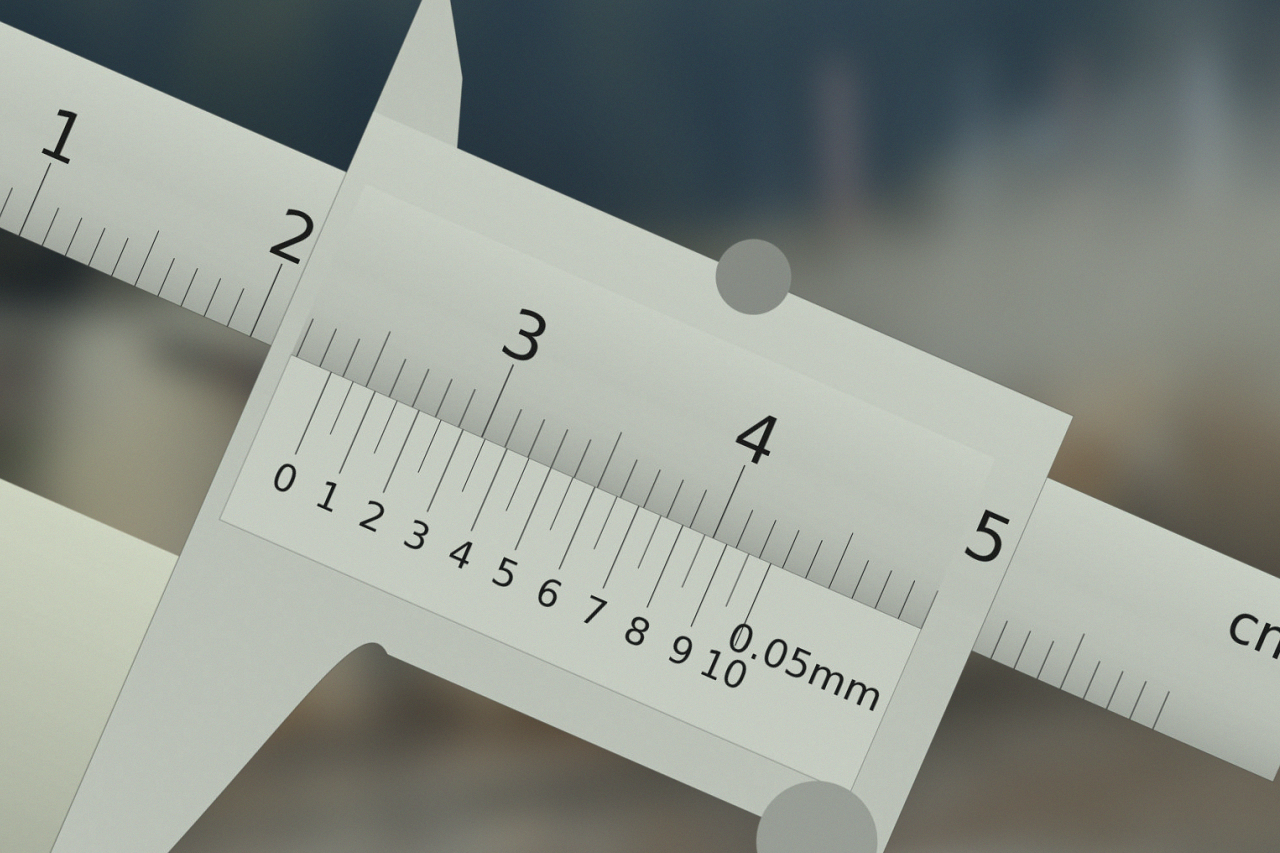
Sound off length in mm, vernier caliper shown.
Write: 23.50 mm
